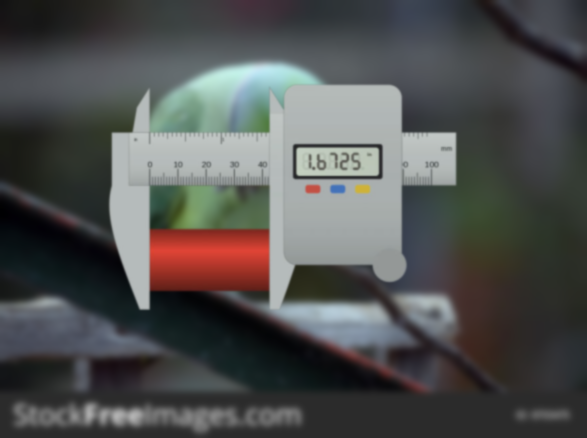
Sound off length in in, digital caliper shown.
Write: 1.6725 in
